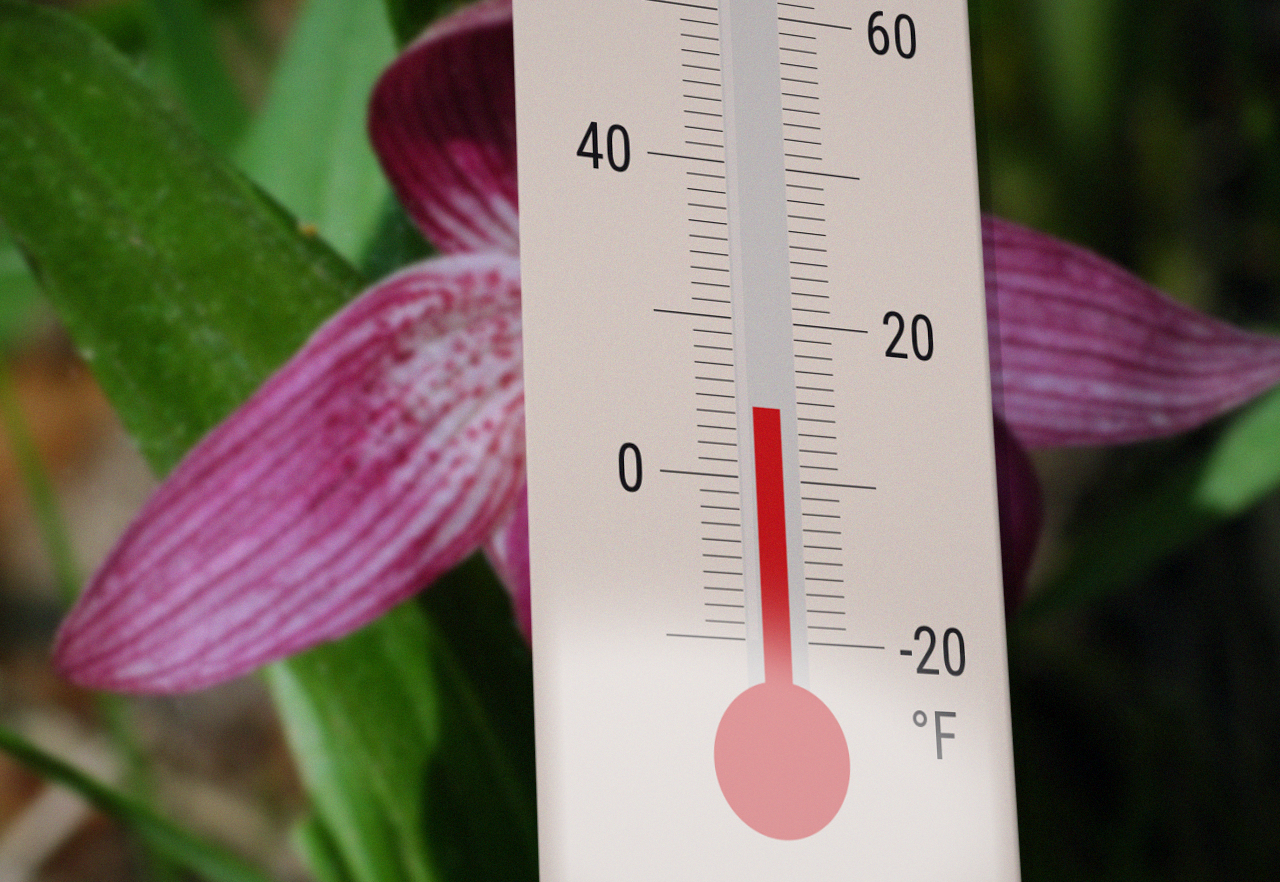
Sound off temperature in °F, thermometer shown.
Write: 9 °F
